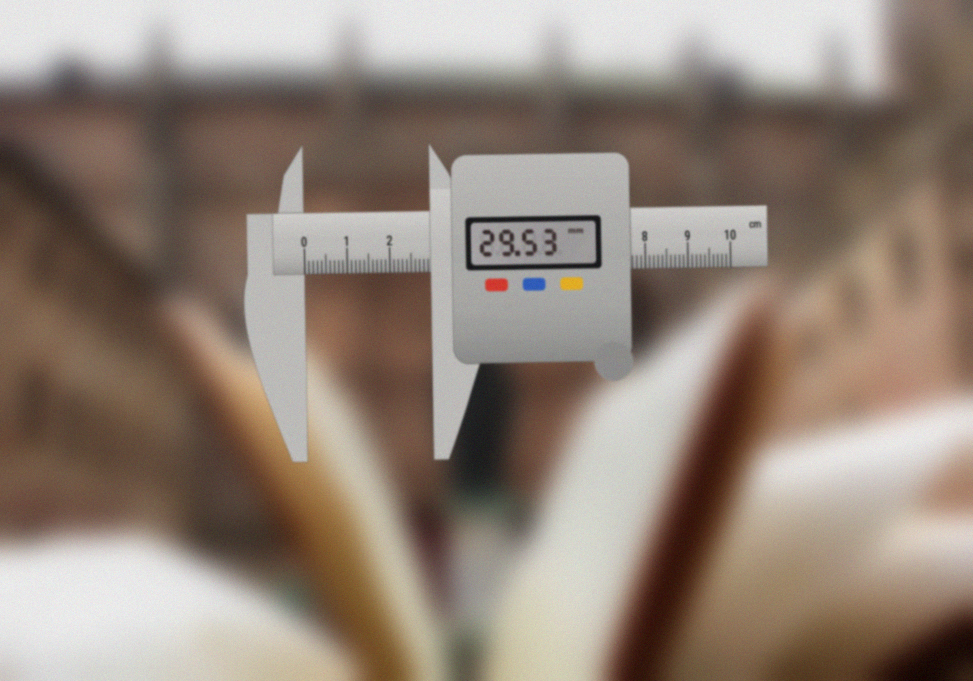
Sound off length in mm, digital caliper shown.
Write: 29.53 mm
